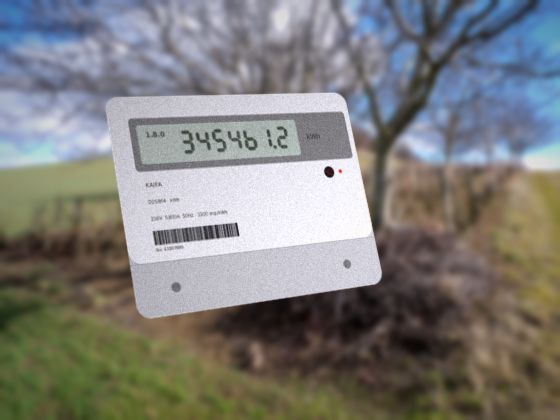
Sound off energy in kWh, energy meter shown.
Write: 345461.2 kWh
